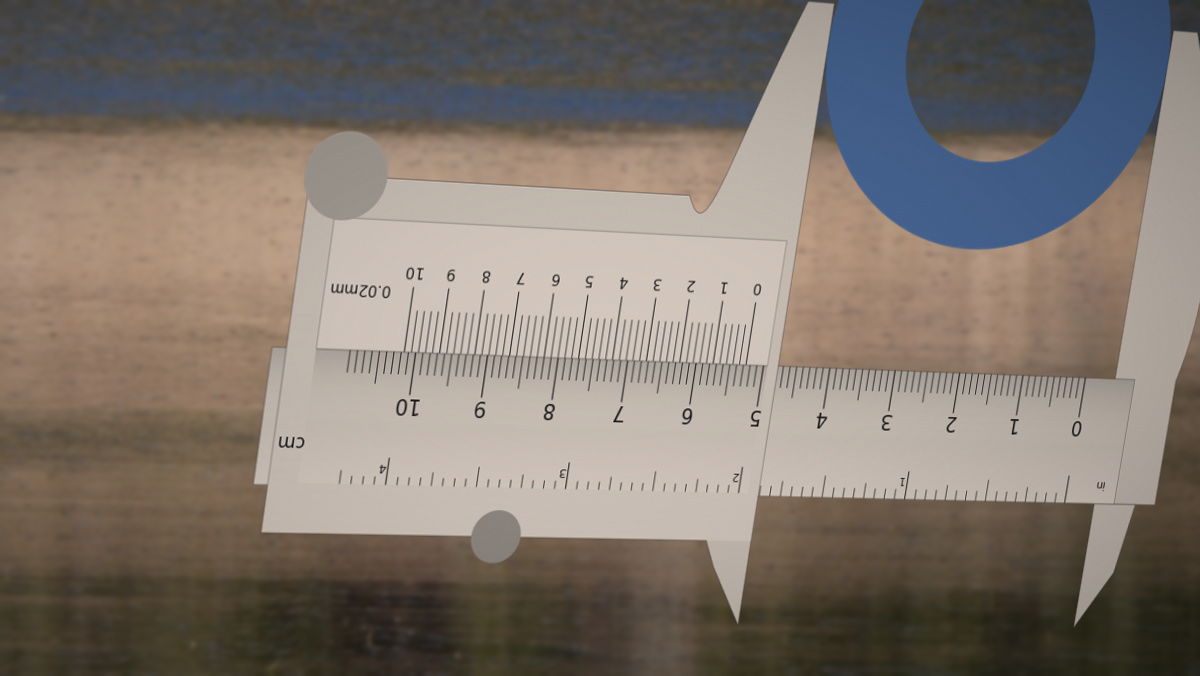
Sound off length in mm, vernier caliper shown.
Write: 52.6 mm
